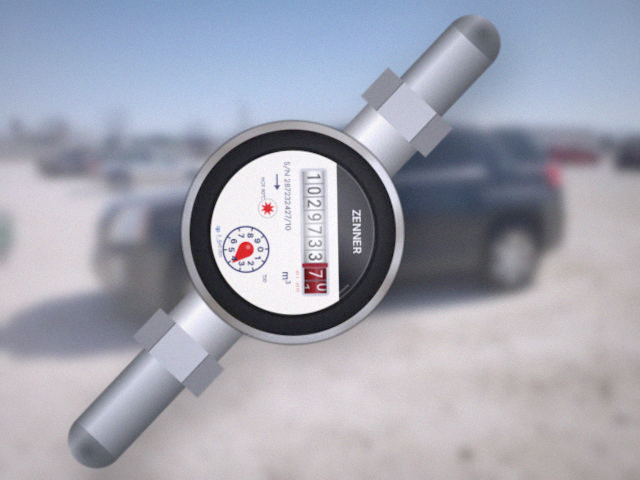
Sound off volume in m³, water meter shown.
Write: 1029733.703 m³
